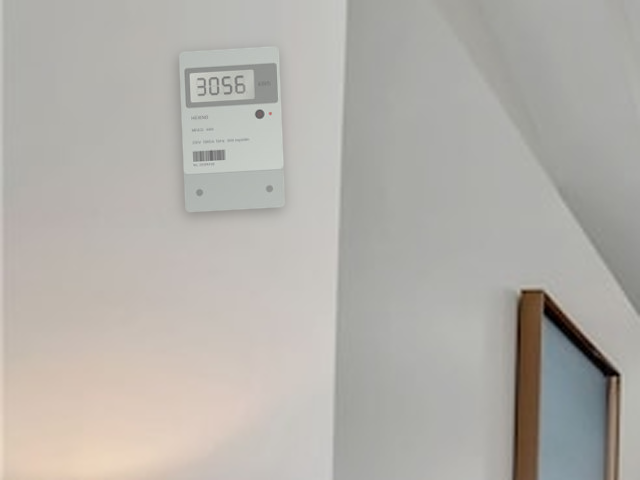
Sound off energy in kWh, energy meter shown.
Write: 3056 kWh
